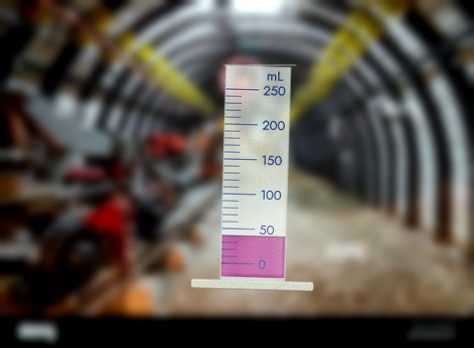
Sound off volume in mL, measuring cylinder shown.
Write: 40 mL
